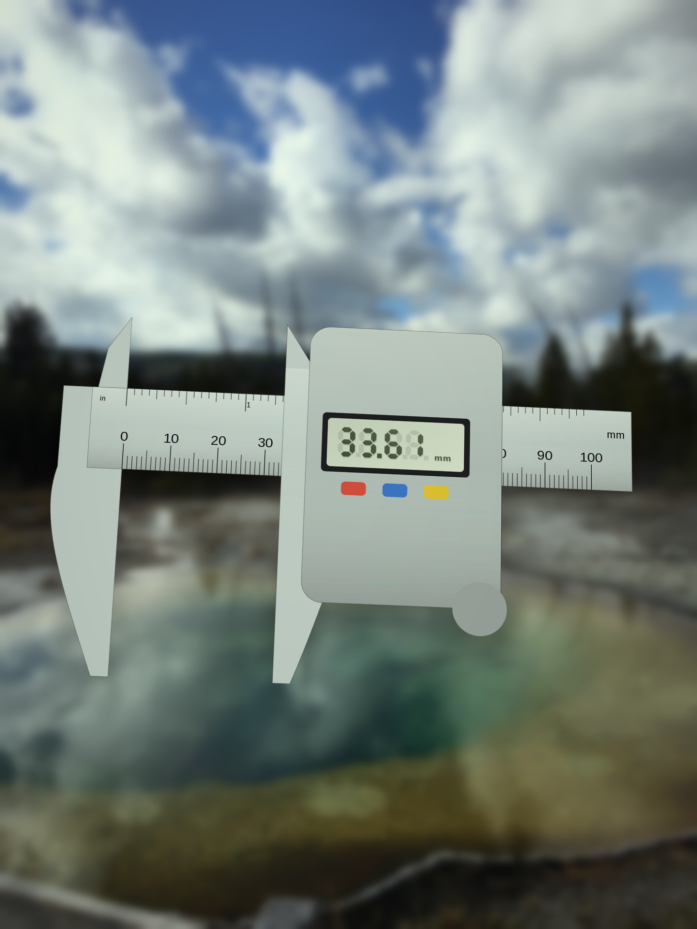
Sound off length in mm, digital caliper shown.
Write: 33.61 mm
